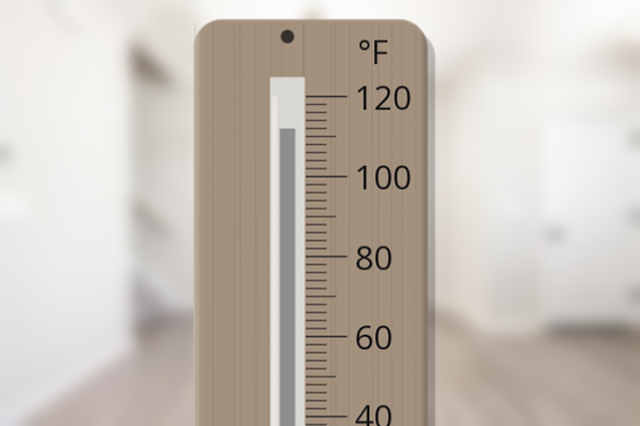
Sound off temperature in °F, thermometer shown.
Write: 112 °F
